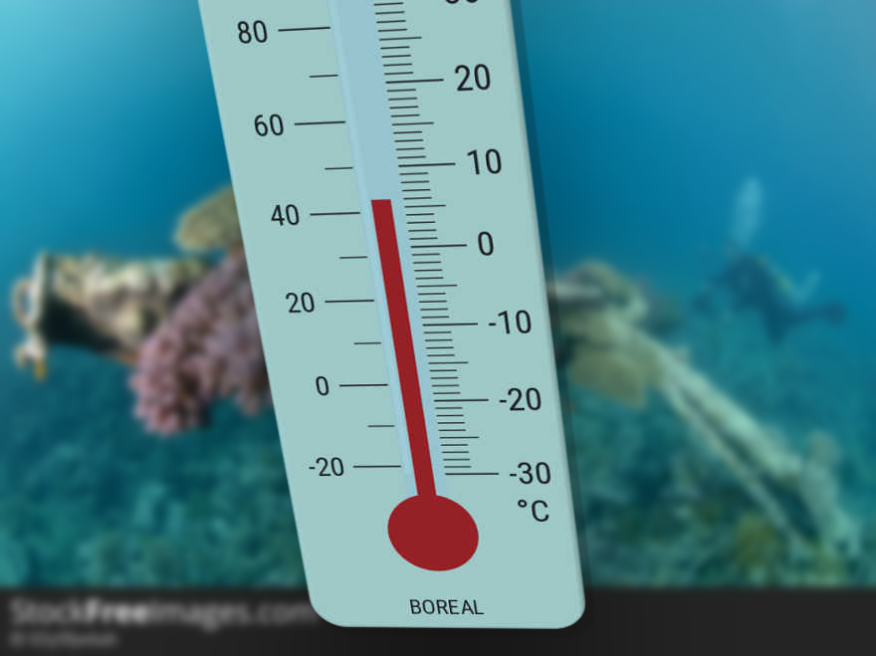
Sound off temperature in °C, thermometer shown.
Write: 6 °C
